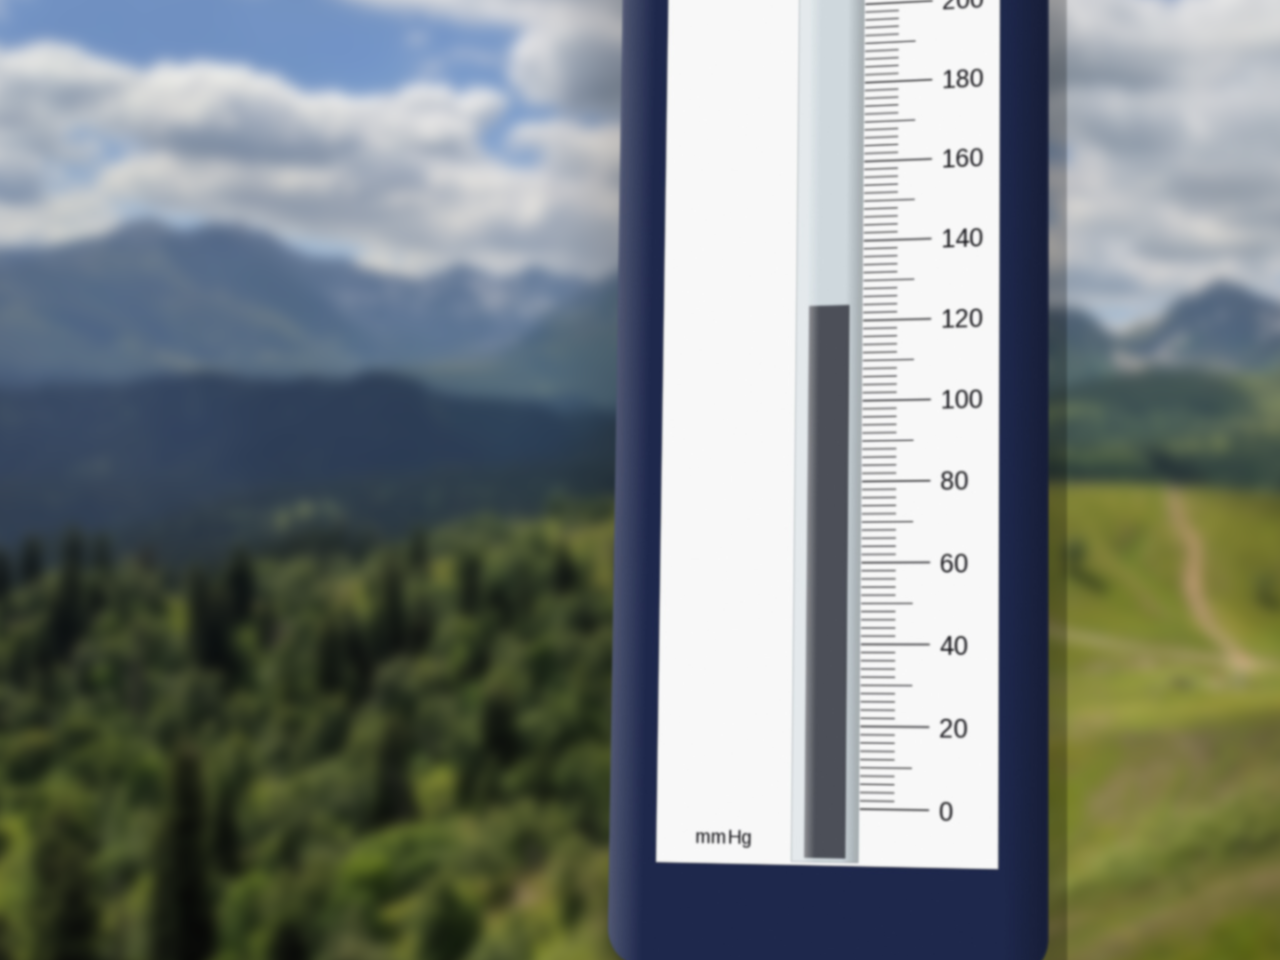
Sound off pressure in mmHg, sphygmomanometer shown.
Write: 124 mmHg
